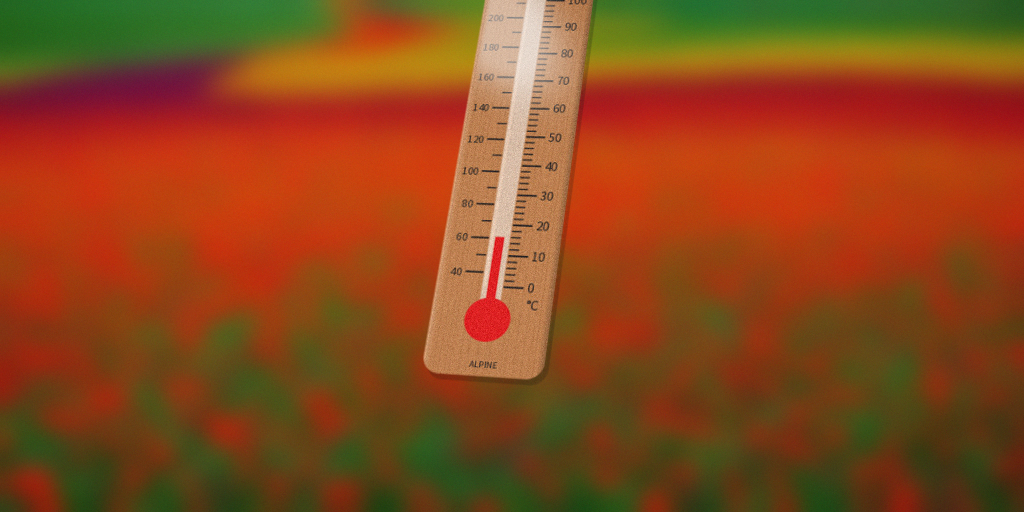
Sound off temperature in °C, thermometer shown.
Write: 16 °C
